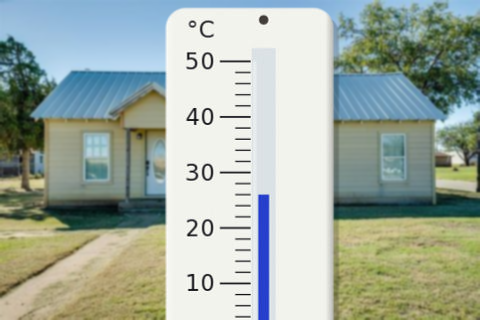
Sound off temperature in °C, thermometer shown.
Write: 26 °C
